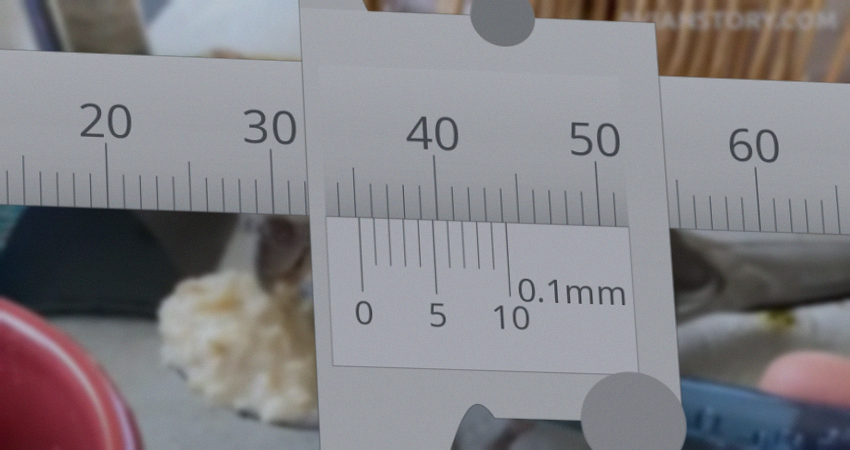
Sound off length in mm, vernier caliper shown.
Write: 35.2 mm
